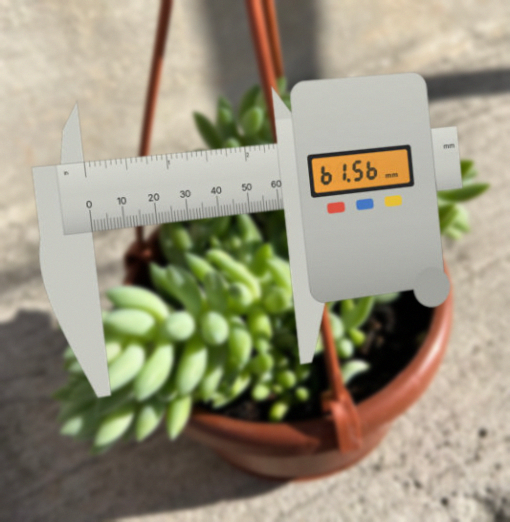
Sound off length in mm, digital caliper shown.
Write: 61.56 mm
